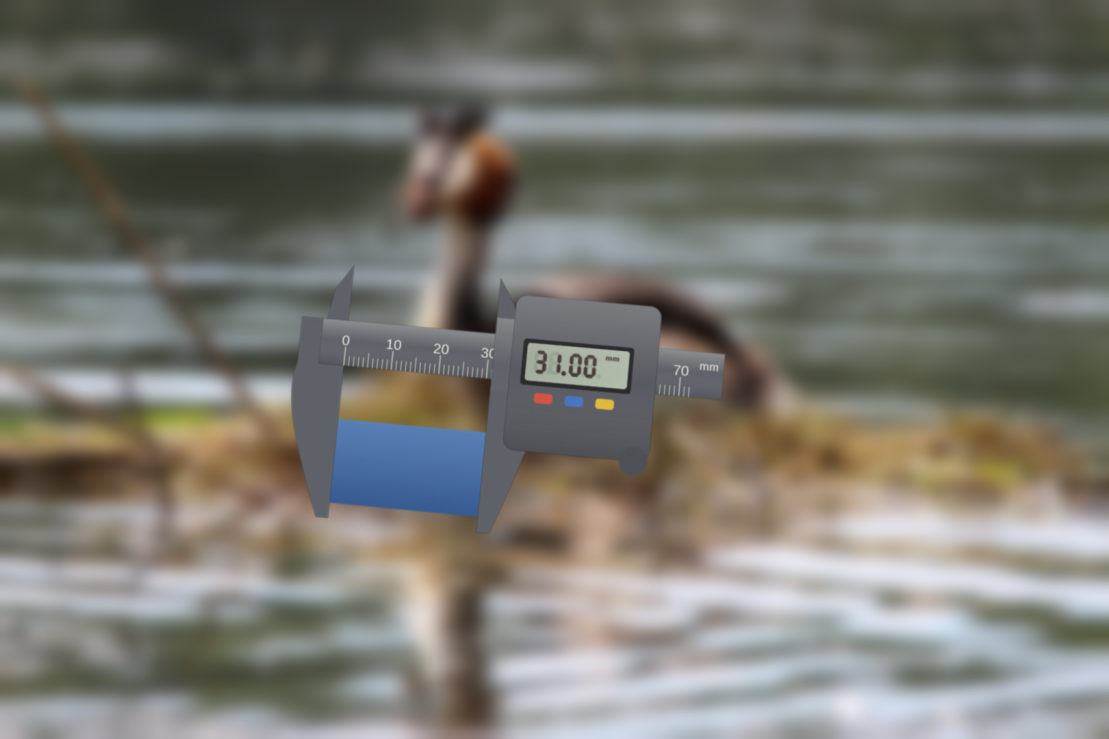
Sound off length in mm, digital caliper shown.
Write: 31.00 mm
